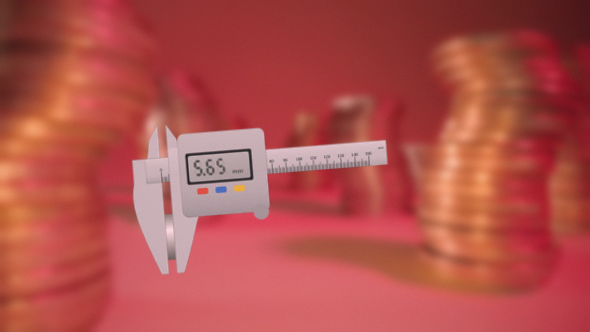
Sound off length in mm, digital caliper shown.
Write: 5.65 mm
